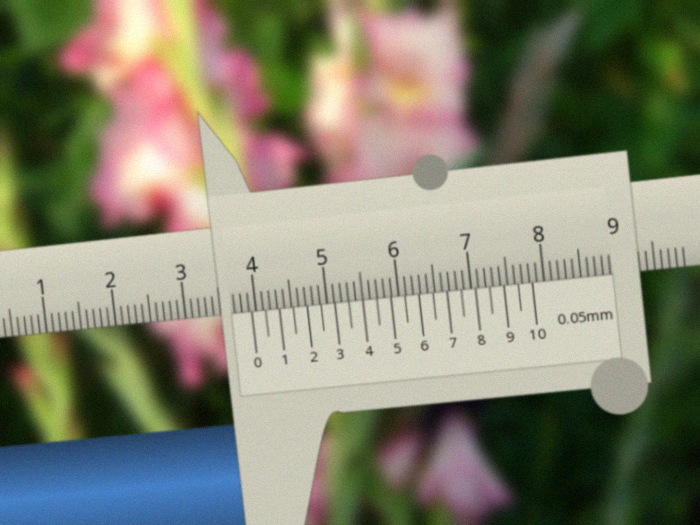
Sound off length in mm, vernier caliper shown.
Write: 39.4 mm
